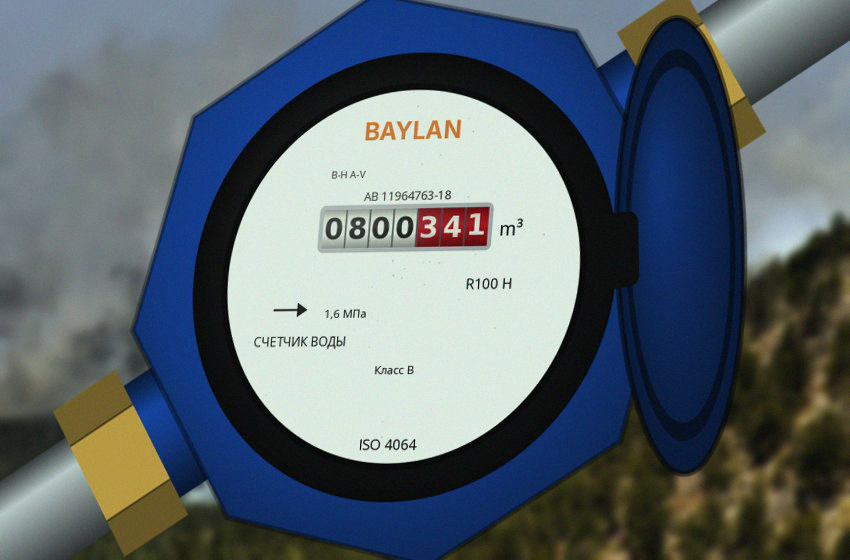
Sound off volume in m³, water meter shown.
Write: 800.341 m³
